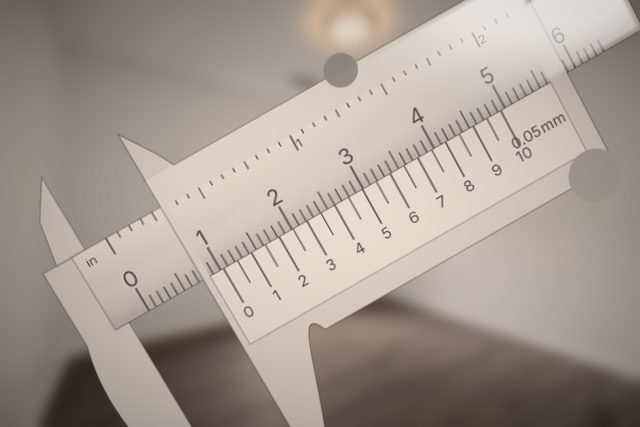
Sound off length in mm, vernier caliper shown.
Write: 10.4 mm
